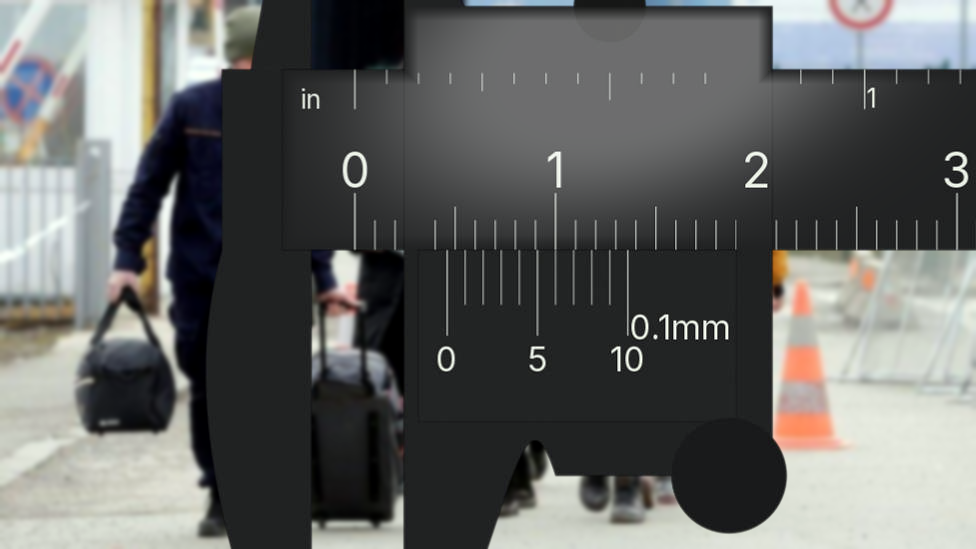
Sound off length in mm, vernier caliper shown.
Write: 4.6 mm
